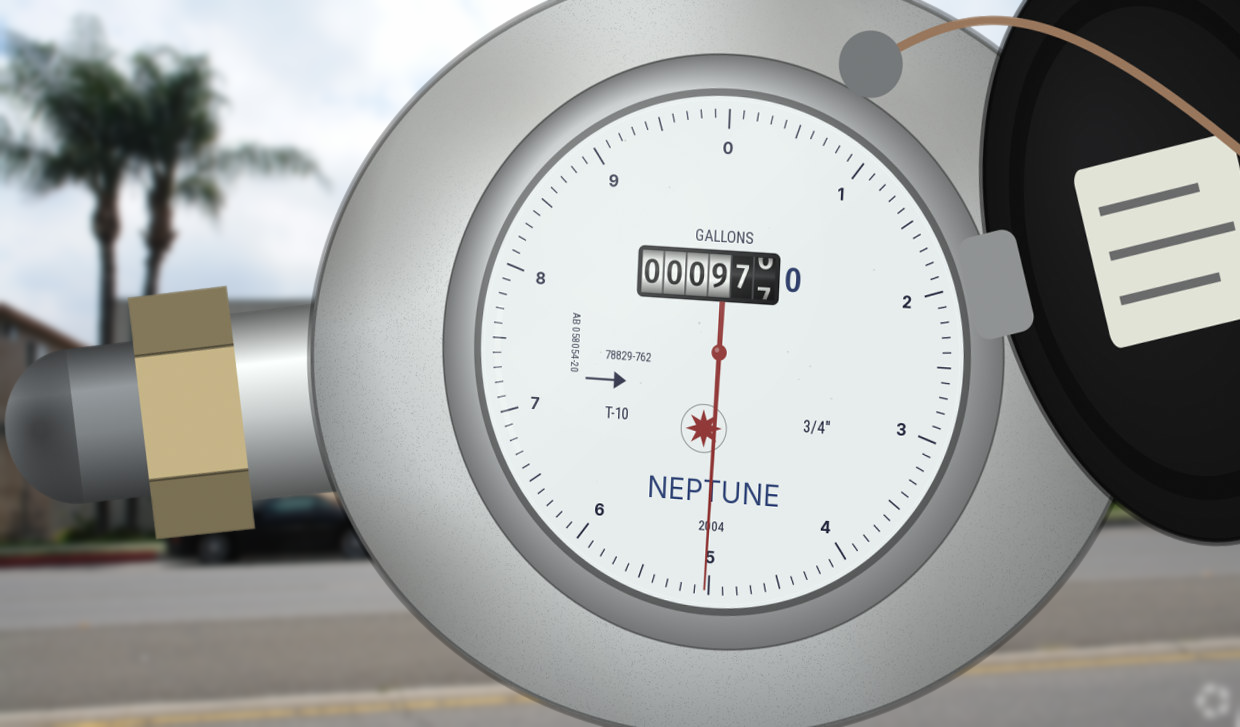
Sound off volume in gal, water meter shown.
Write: 9765.0 gal
